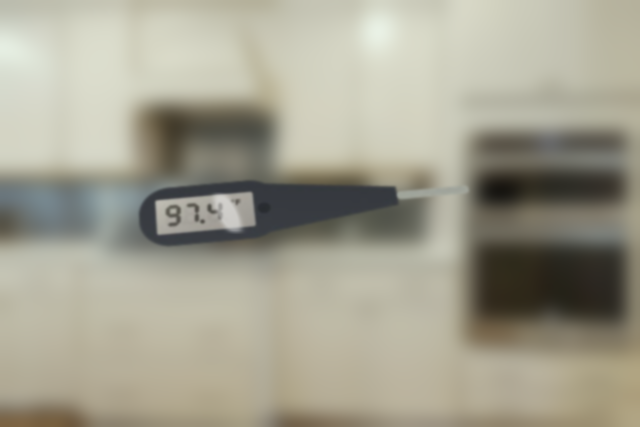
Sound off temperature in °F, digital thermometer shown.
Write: 97.4 °F
